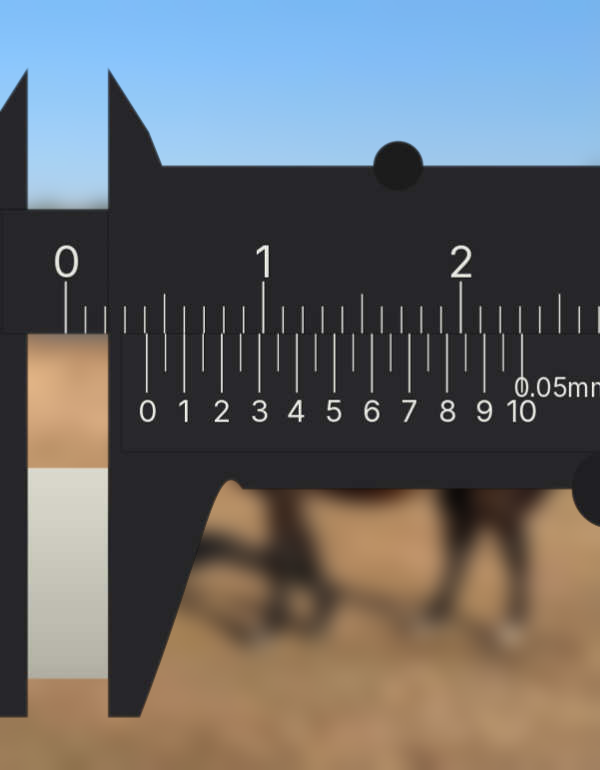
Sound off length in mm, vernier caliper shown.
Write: 4.1 mm
